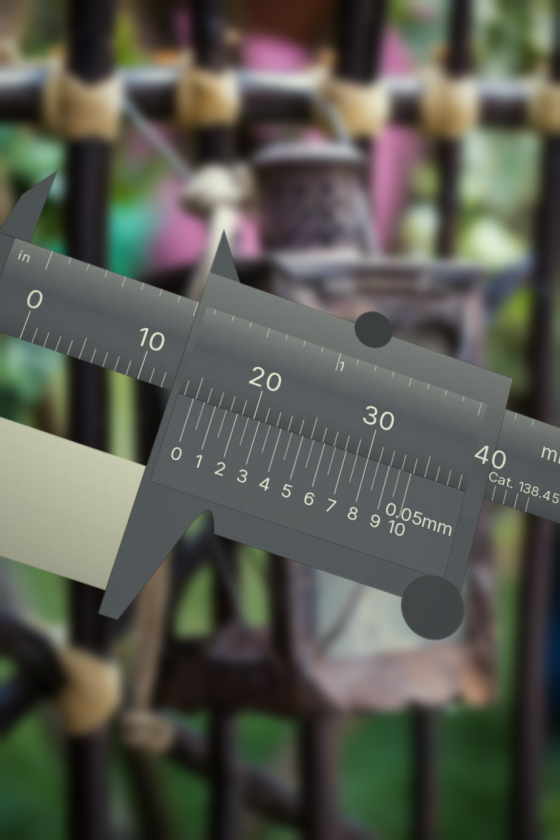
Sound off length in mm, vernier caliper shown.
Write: 14.8 mm
